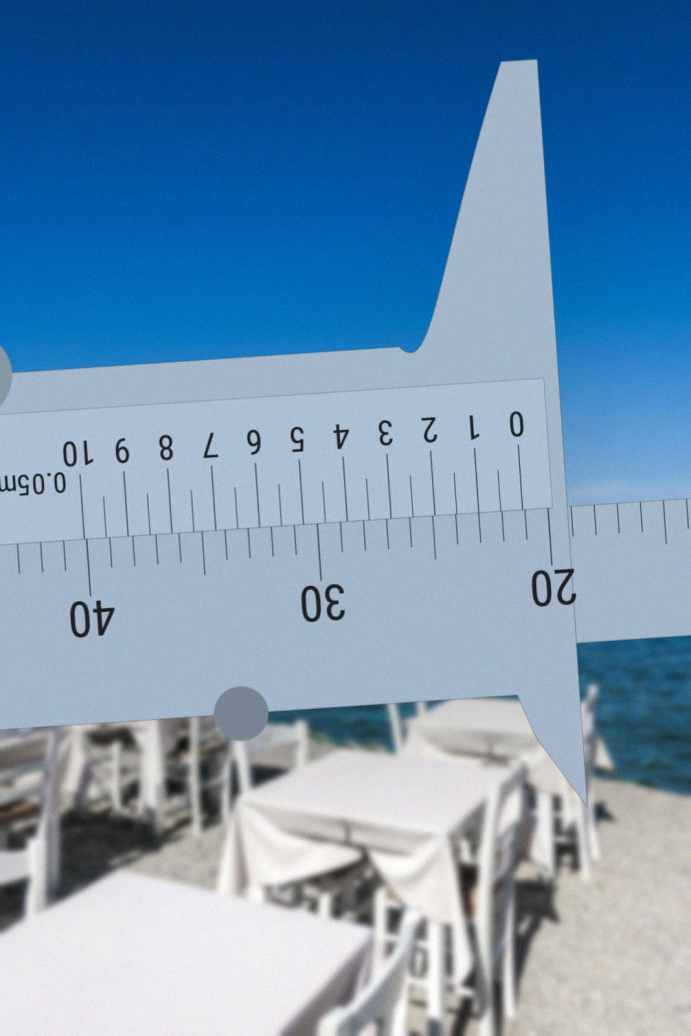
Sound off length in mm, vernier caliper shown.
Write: 21.10 mm
